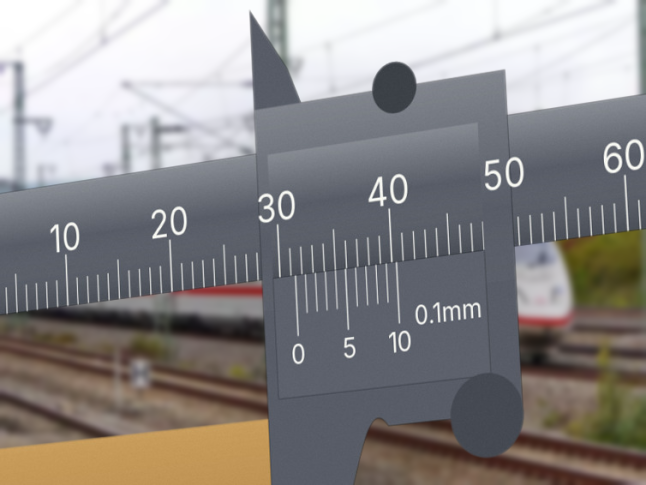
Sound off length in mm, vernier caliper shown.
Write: 31.4 mm
